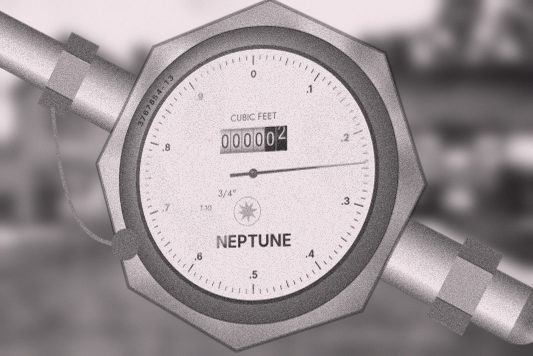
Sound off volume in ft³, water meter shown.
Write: 2.24 ft³
